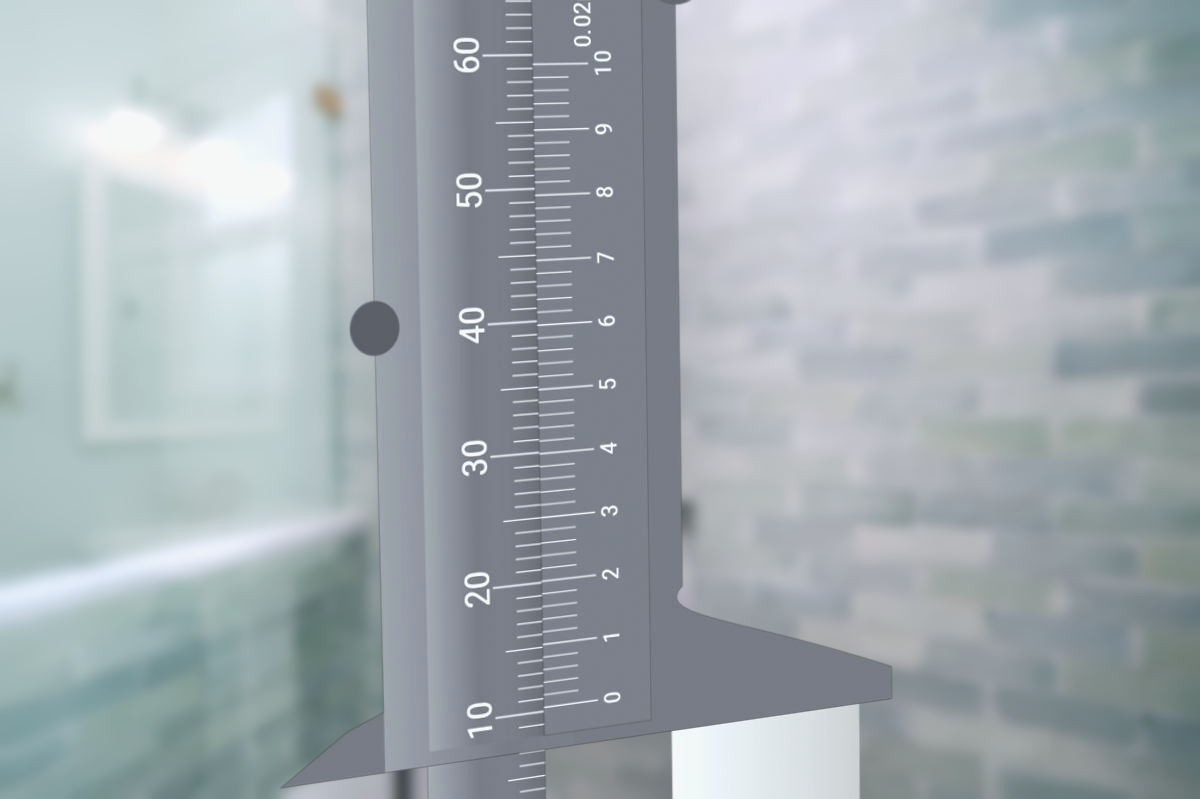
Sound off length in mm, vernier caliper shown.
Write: 10.3 mm
